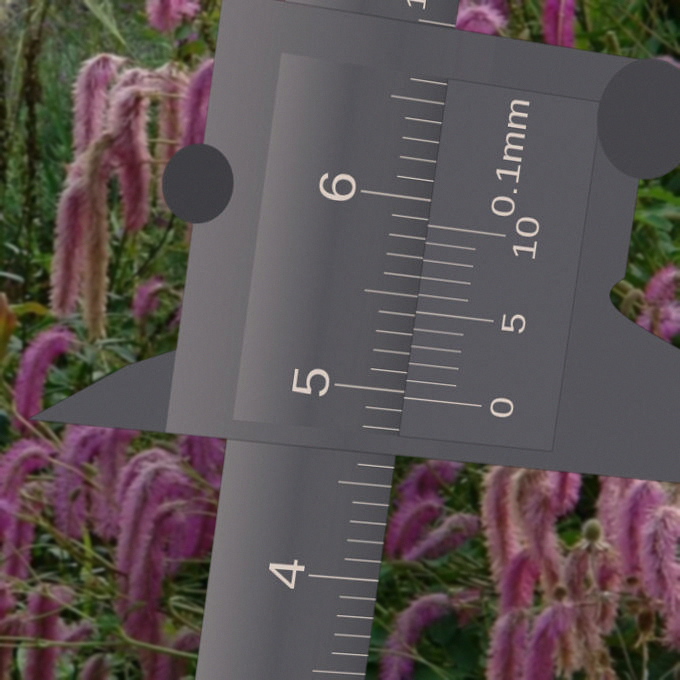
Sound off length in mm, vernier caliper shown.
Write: 49.7 mm
